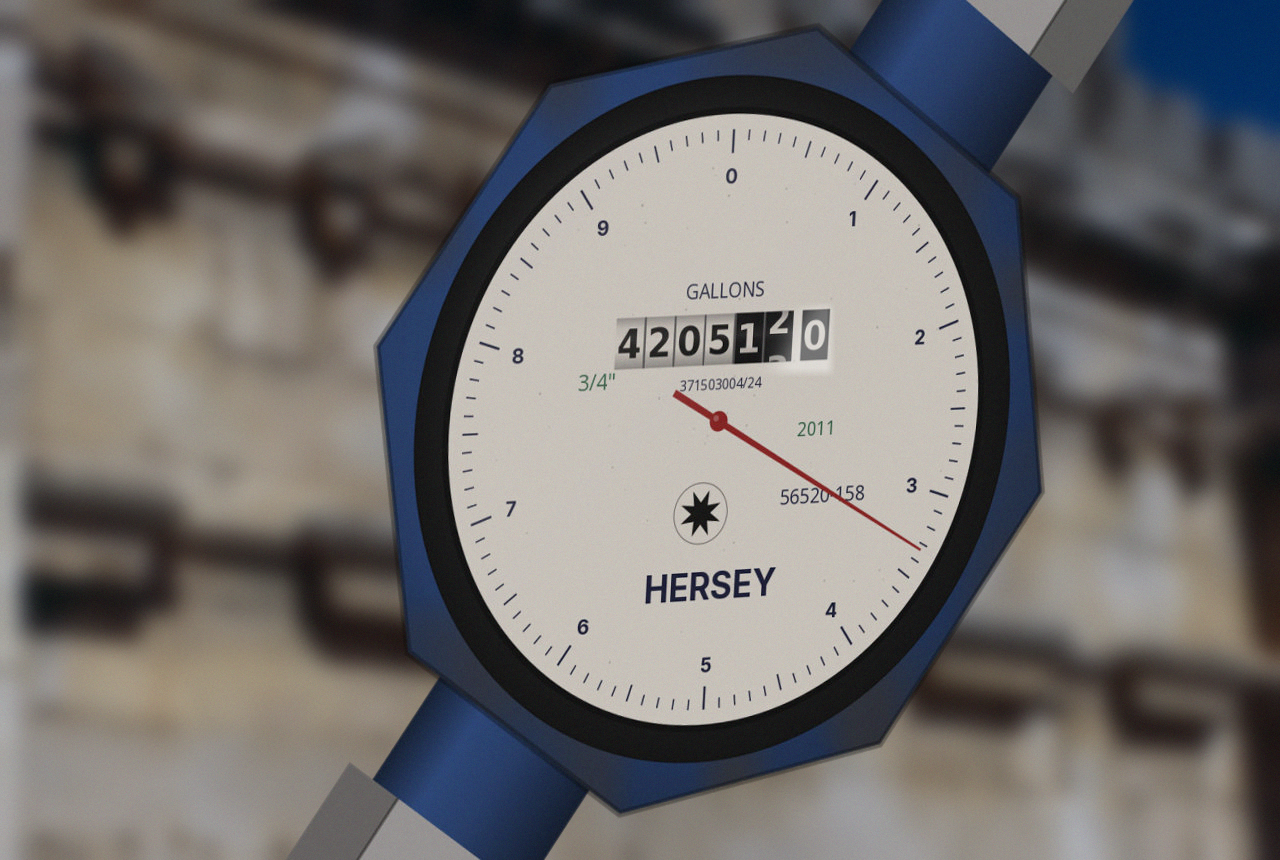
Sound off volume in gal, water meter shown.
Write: 4205123.3 gal
